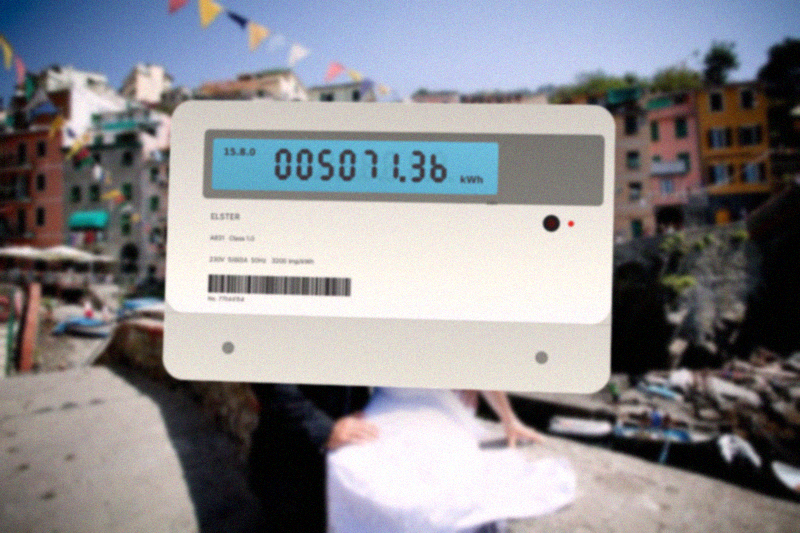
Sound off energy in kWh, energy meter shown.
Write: 5071.36 kWh
